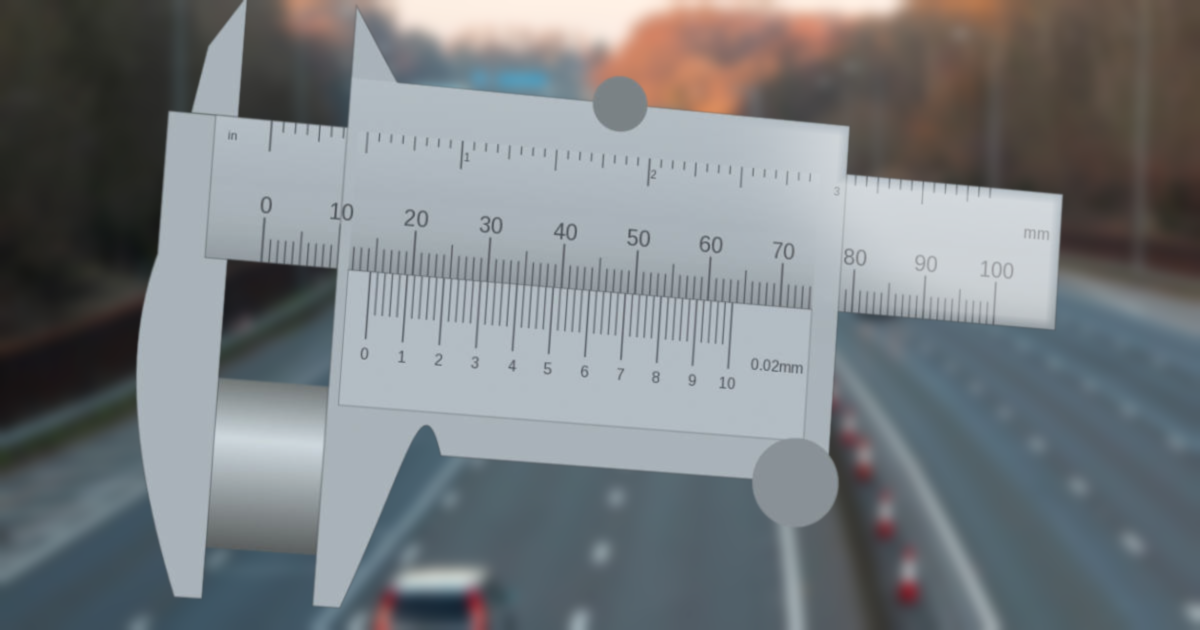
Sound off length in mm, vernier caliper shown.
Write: 14.4 mm
